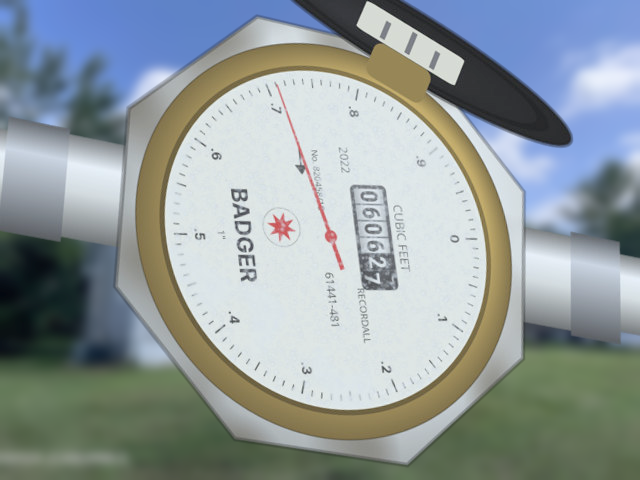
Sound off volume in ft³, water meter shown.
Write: 60626.71 ft³
